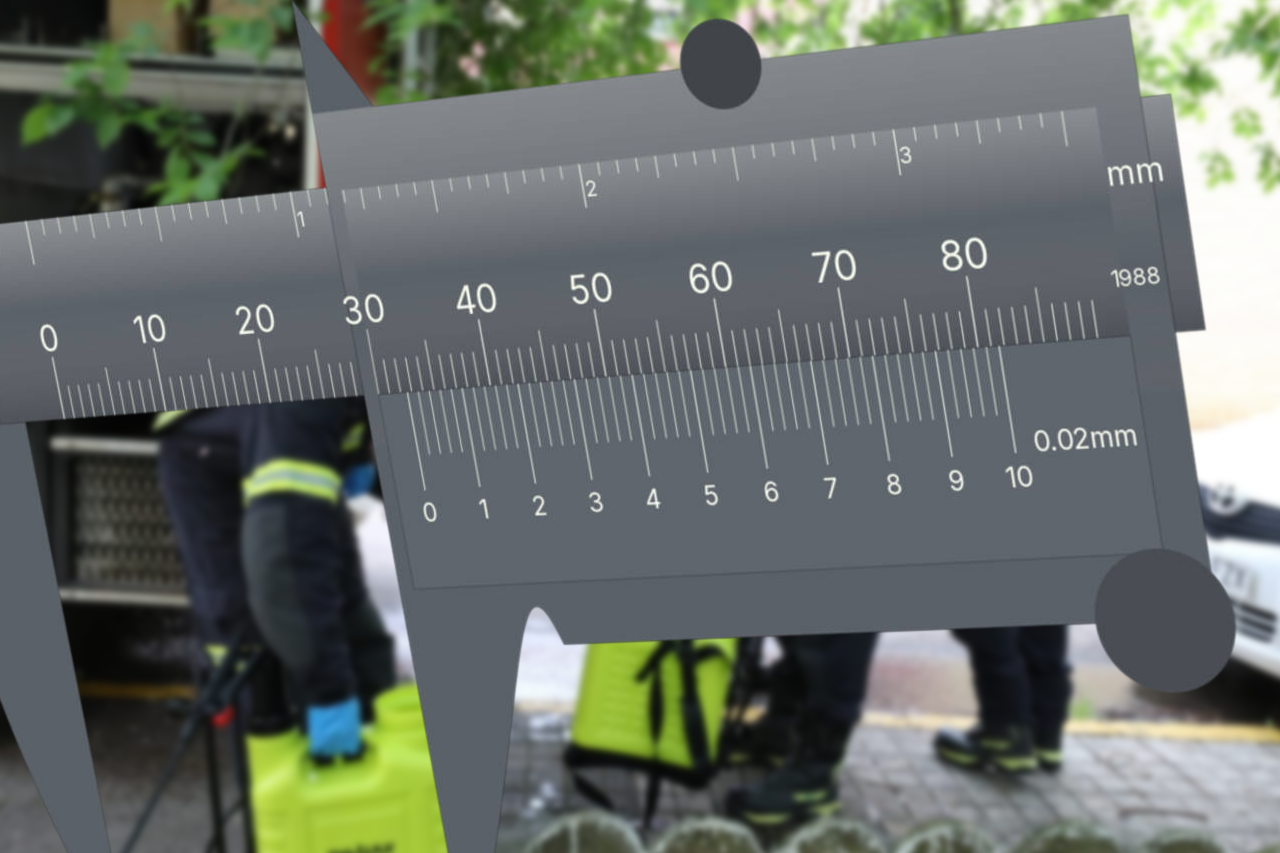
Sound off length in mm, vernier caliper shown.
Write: 32.6 mm
